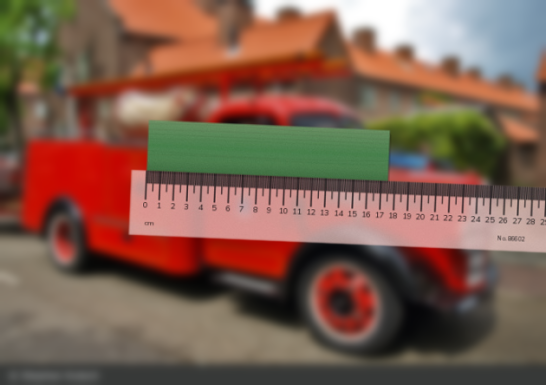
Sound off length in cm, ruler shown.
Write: 17.5 cm
